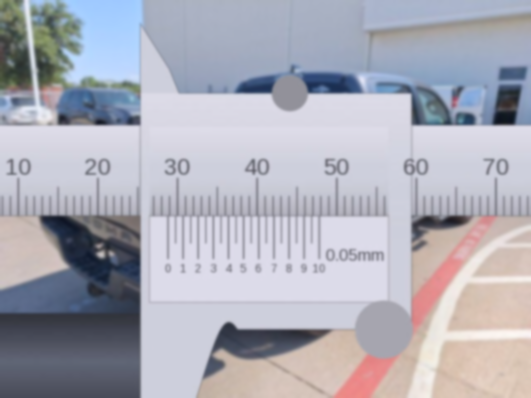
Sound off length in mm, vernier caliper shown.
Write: 28.8 mm
